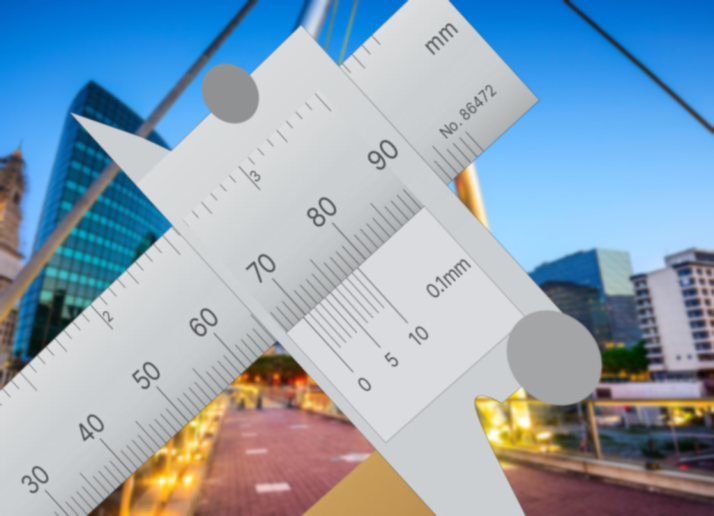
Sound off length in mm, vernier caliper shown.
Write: 69.6 mm
